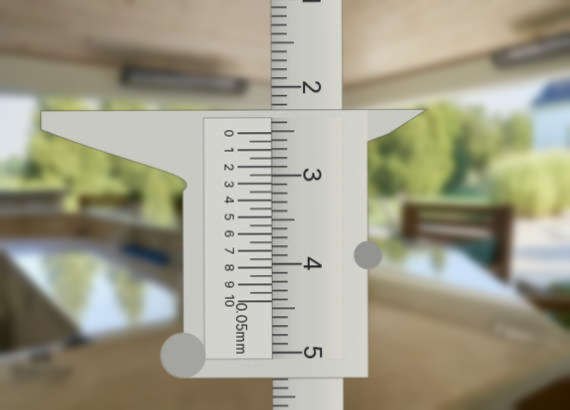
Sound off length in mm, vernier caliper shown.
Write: 25.2 mm
